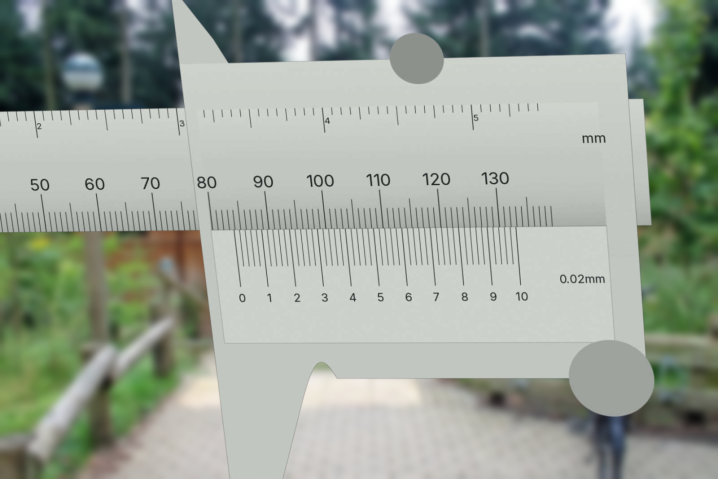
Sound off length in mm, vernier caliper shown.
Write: 83.8 mm
